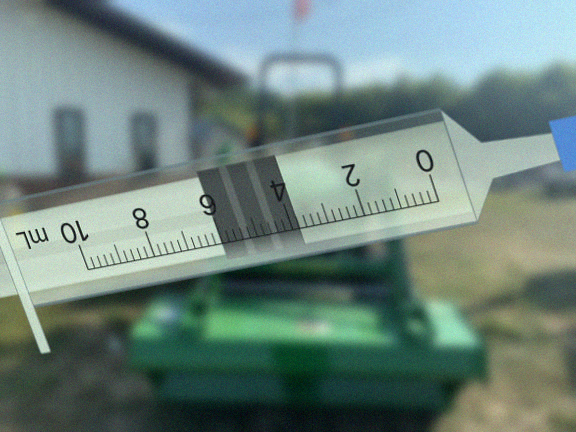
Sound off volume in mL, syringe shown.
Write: 3.8 mL
